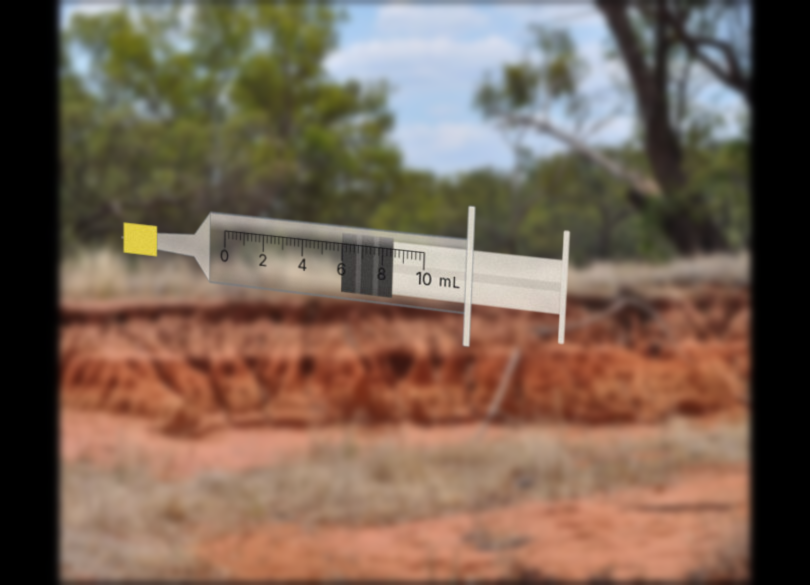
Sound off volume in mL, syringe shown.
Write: 6 mL
